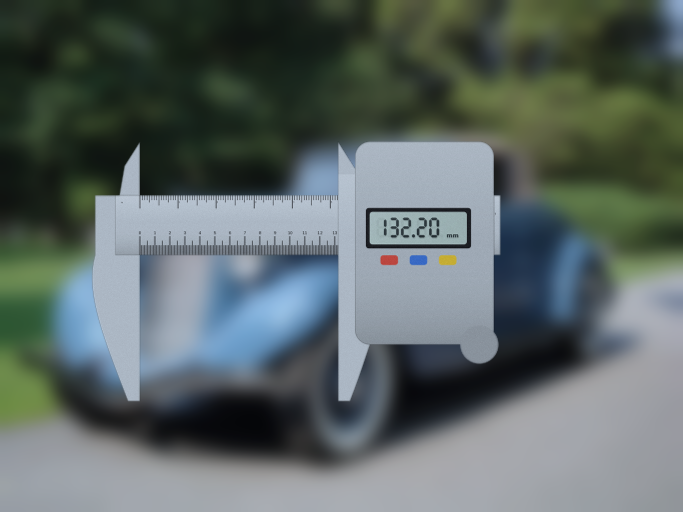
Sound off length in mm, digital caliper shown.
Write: 132.20 mm
